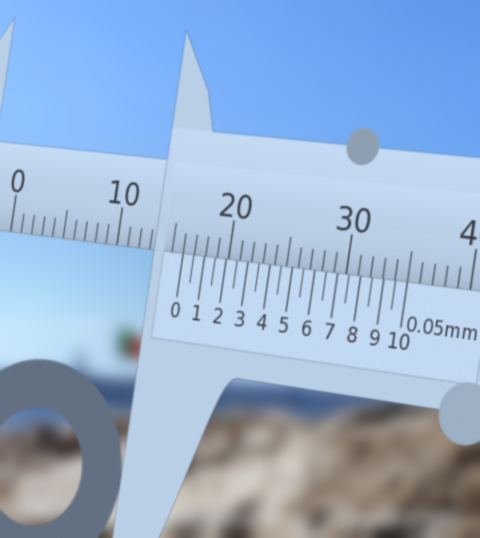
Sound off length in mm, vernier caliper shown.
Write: 16.0 mm
